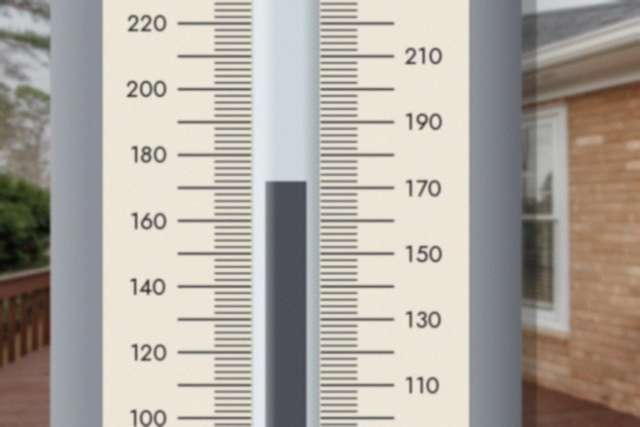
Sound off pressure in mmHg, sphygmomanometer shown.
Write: 172 mmHg
